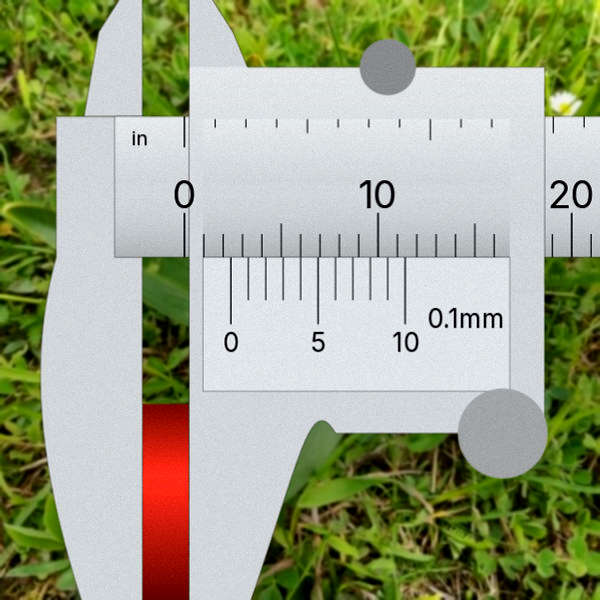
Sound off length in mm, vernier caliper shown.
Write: 2.4 mm
